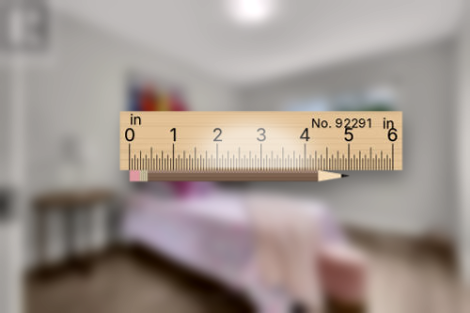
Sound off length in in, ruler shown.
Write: 5 in
